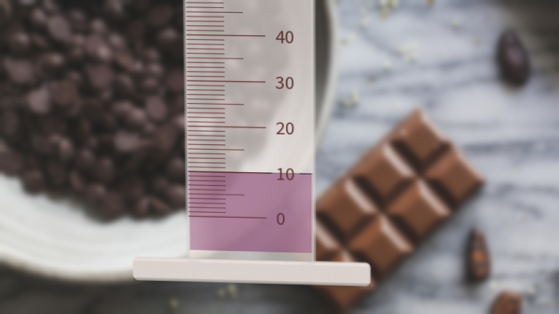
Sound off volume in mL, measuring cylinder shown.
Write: 10 mL
